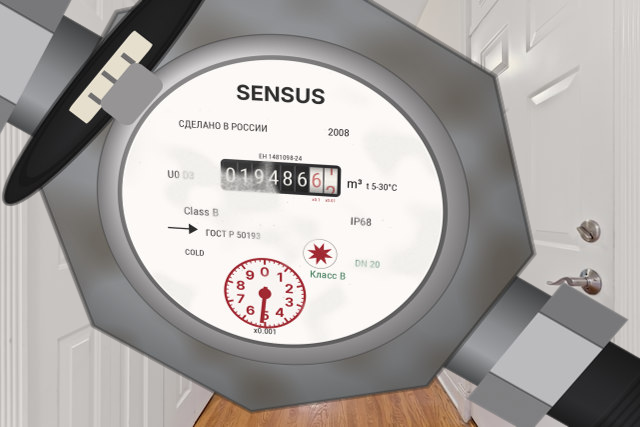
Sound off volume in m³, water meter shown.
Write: 19486.615 m³
